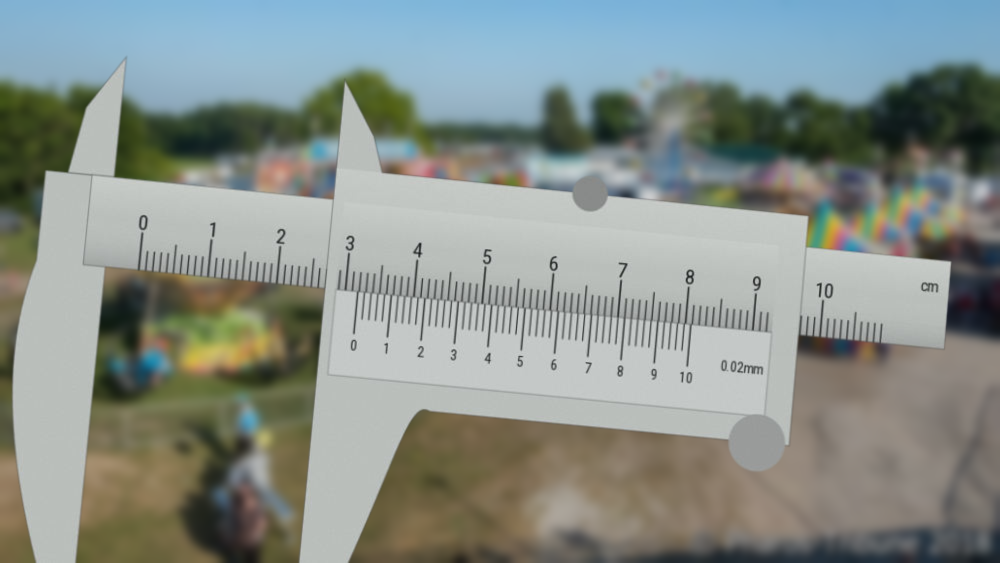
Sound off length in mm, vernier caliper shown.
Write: 31.8 mm
